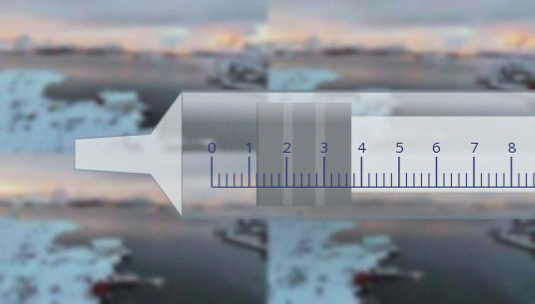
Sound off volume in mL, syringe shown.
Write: 1.2 mL
